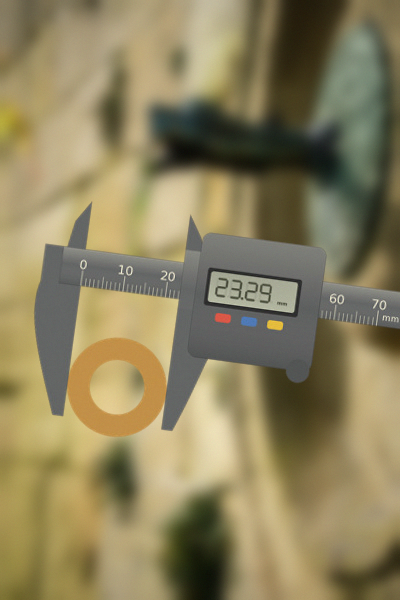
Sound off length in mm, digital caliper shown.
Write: 23.29 mm
